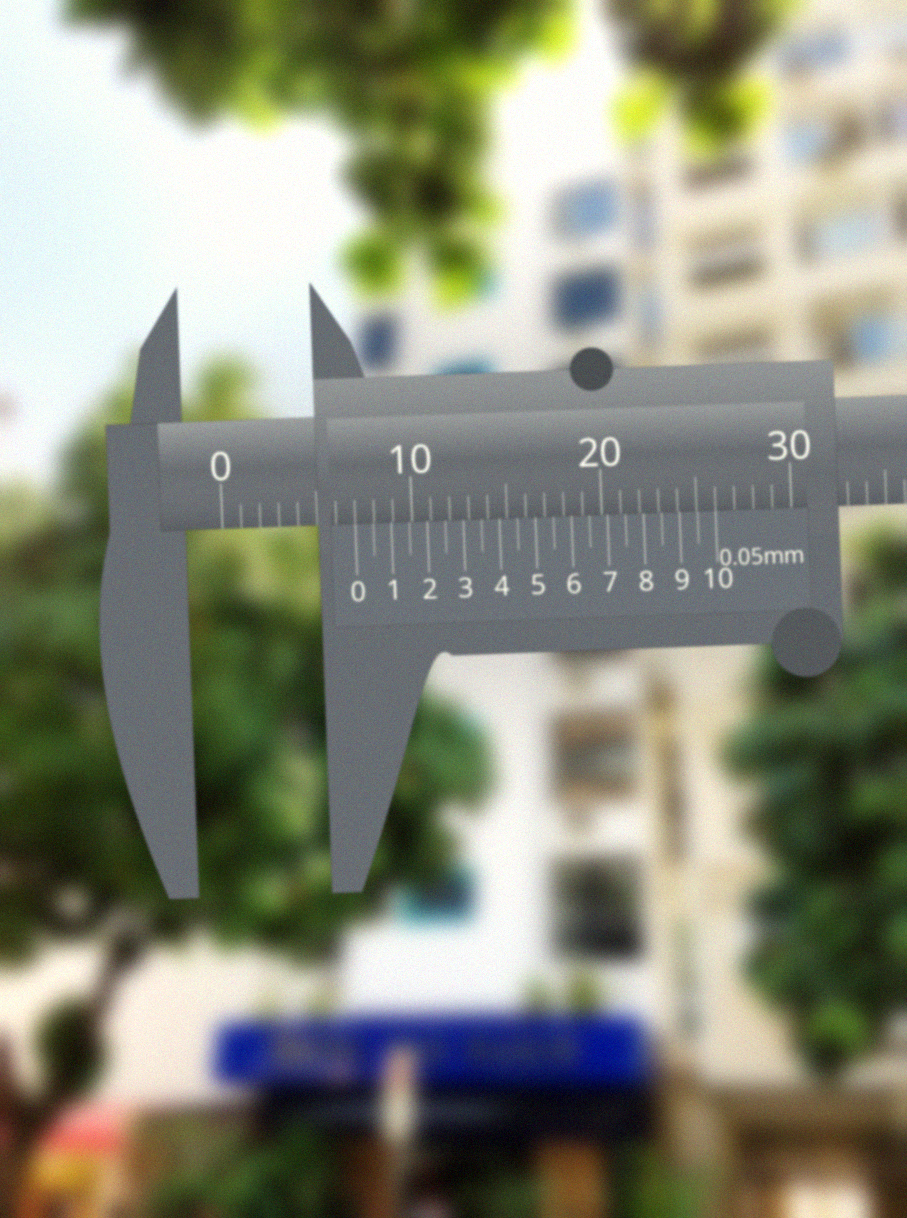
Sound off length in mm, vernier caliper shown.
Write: 7.0 mm
